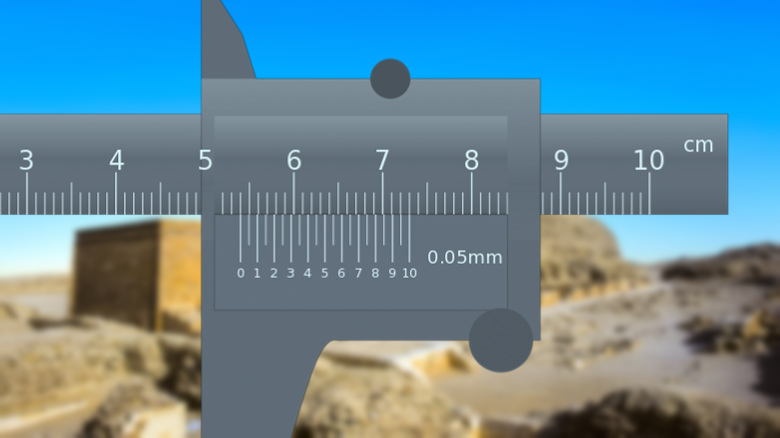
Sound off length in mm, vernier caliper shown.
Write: 54.0 mm
